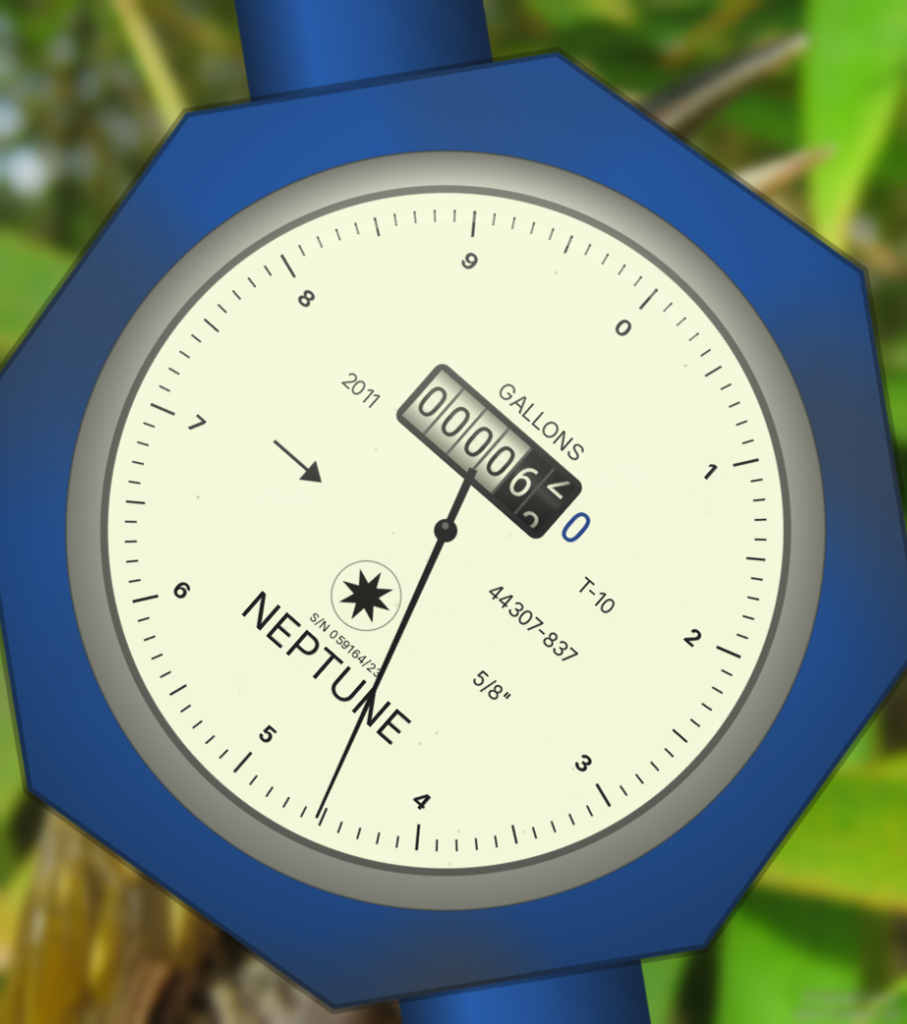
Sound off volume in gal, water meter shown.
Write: 624.5 gal
